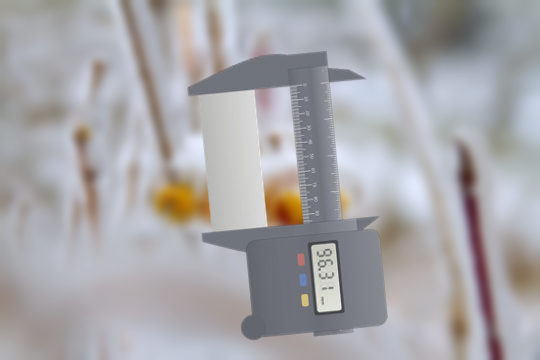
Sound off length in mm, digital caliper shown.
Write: 96.31 mm
